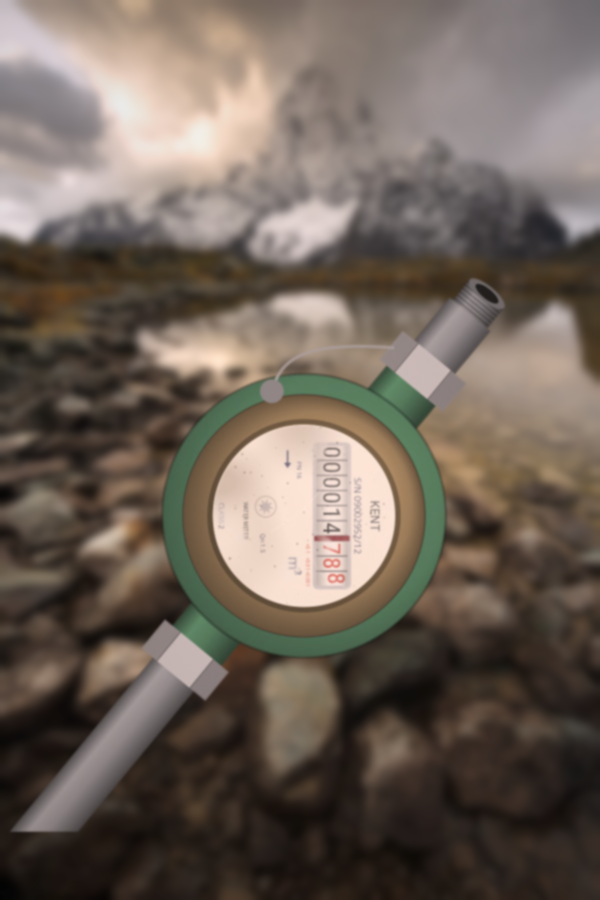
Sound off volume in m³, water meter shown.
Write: 14.788 m³
